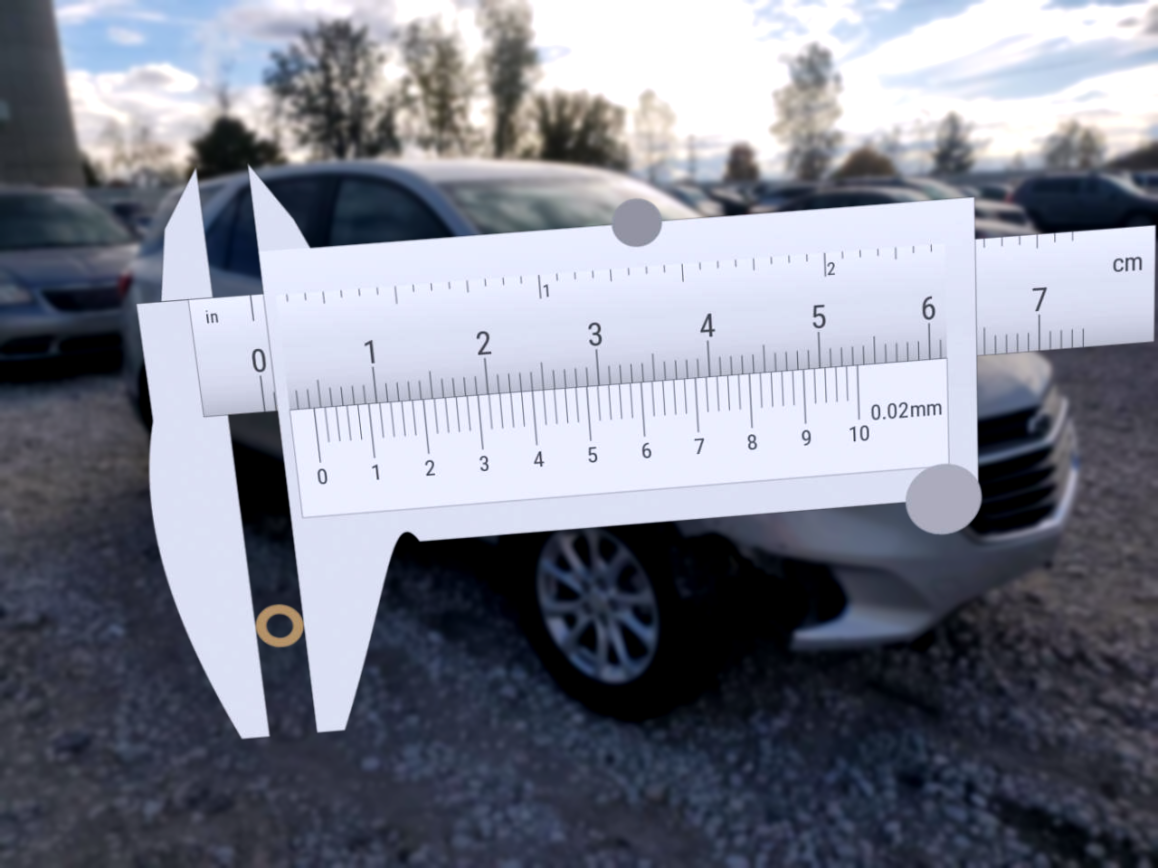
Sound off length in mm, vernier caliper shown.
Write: 4.4 mm
